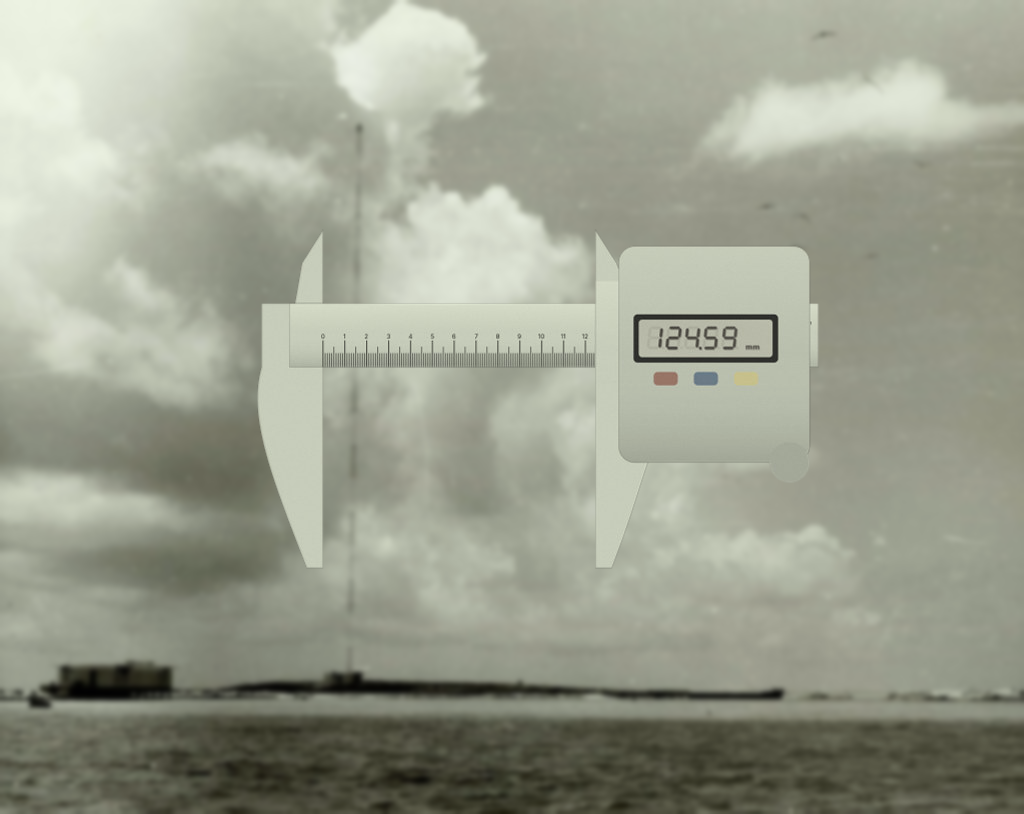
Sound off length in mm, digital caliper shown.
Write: 124.59 mm
